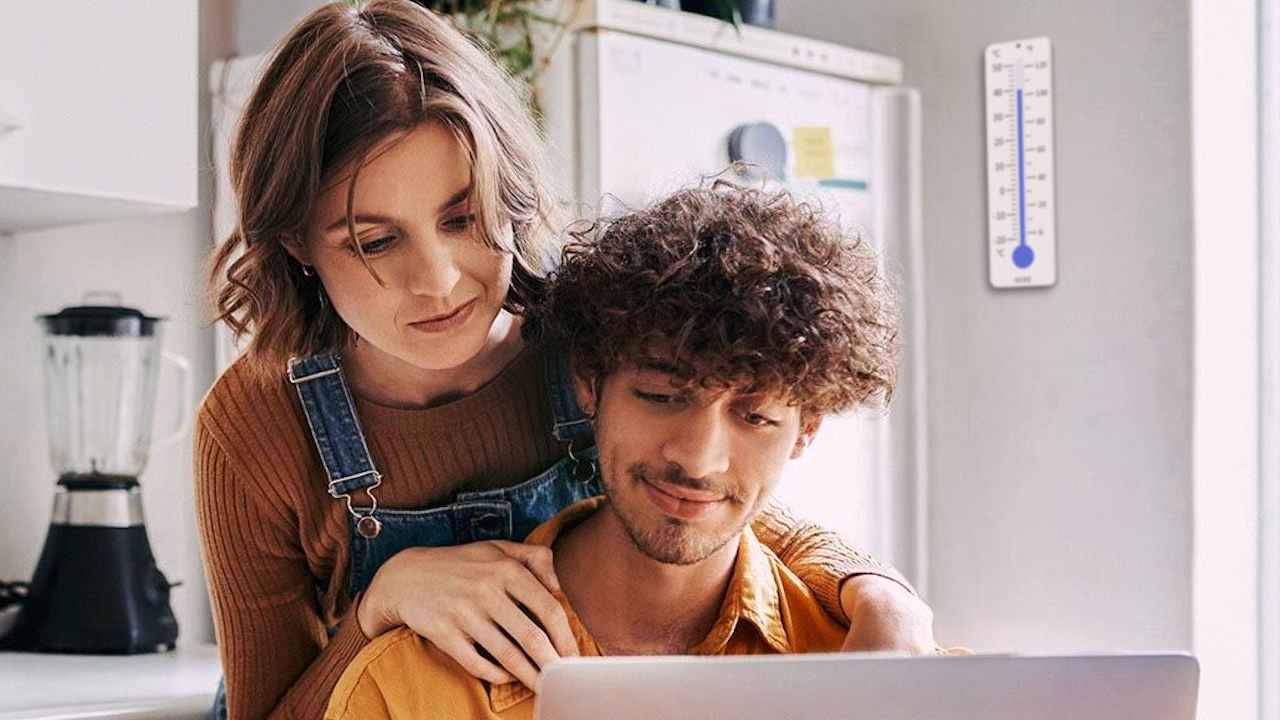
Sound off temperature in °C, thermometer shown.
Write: 40 °C
